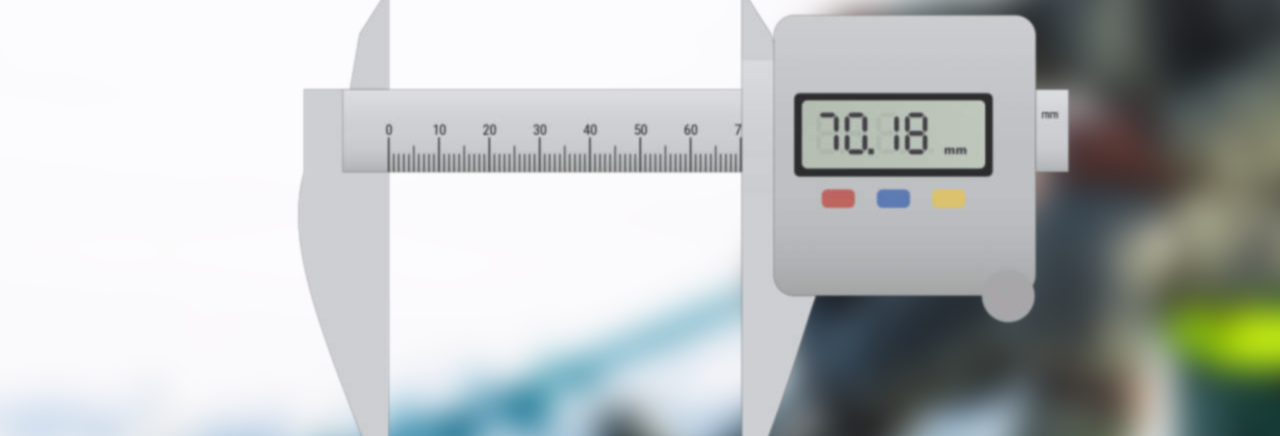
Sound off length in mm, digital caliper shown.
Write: 70.18 mm
